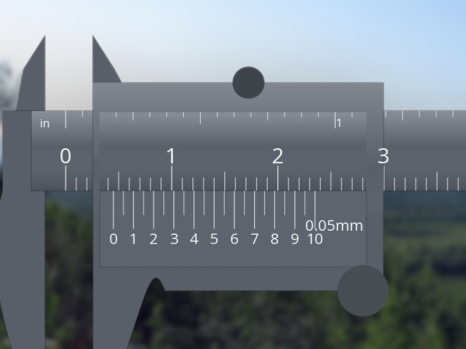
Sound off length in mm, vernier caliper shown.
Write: 4.5 mm
